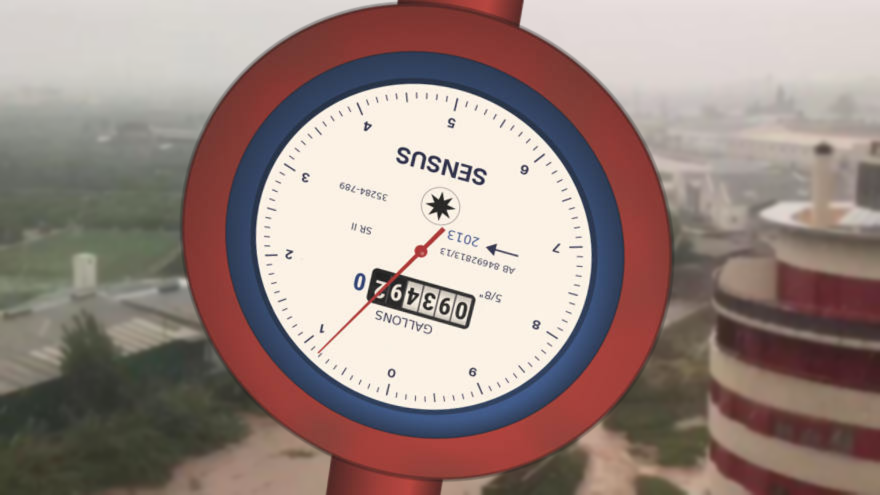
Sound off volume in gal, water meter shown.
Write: 934920.8 gal
